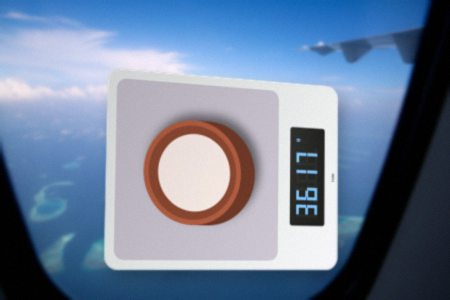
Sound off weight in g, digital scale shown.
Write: 3617 g
